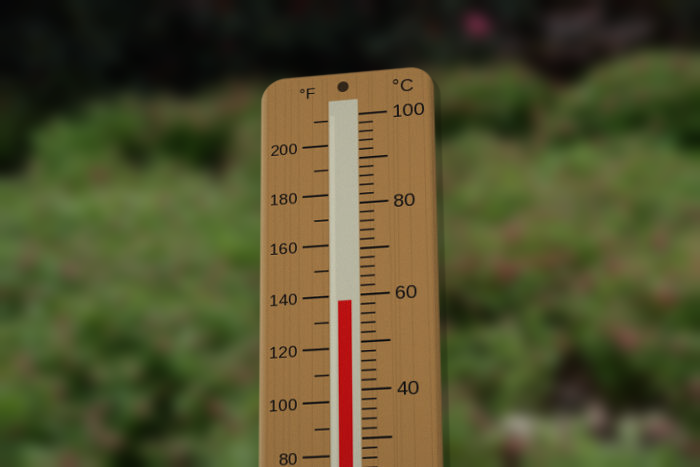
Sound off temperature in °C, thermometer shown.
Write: 59 °C
